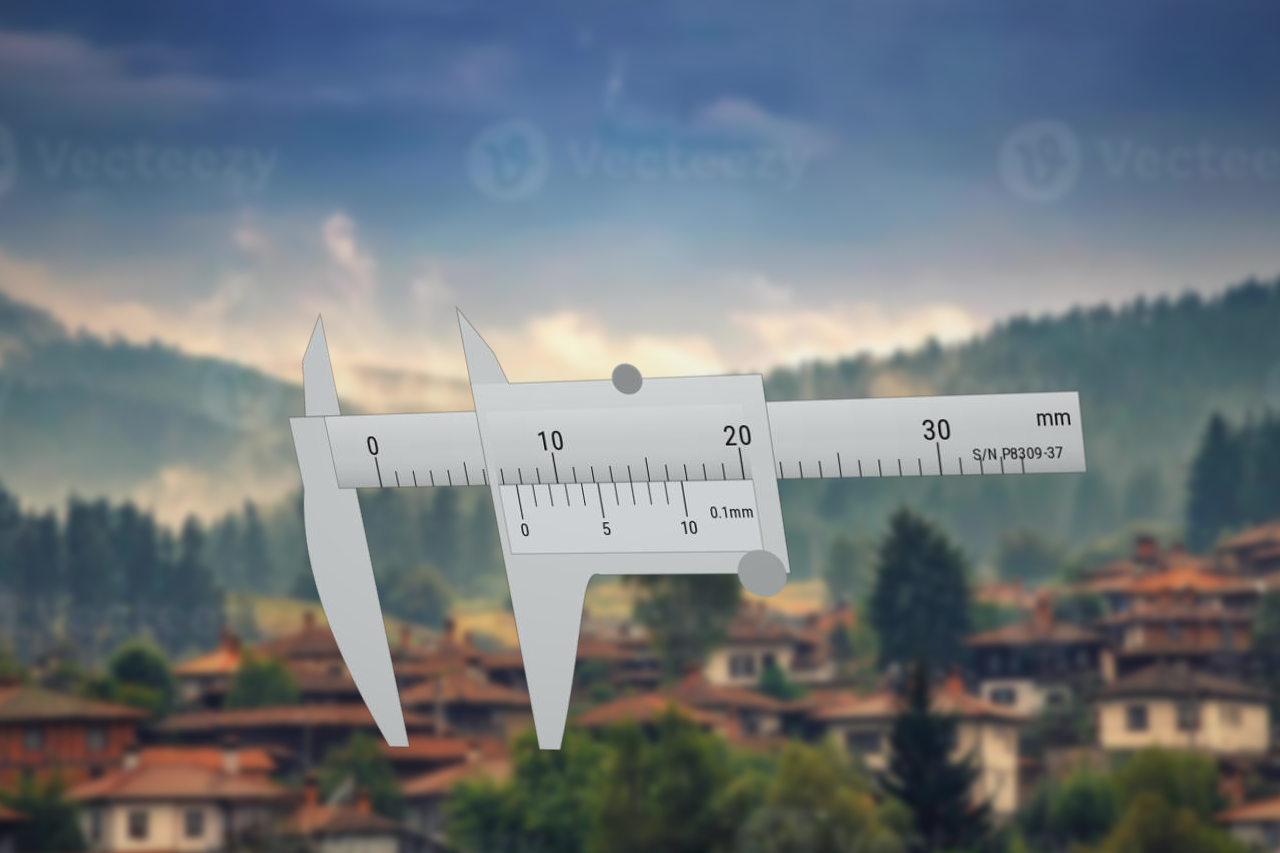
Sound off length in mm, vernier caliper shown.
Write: 7.7 mm
